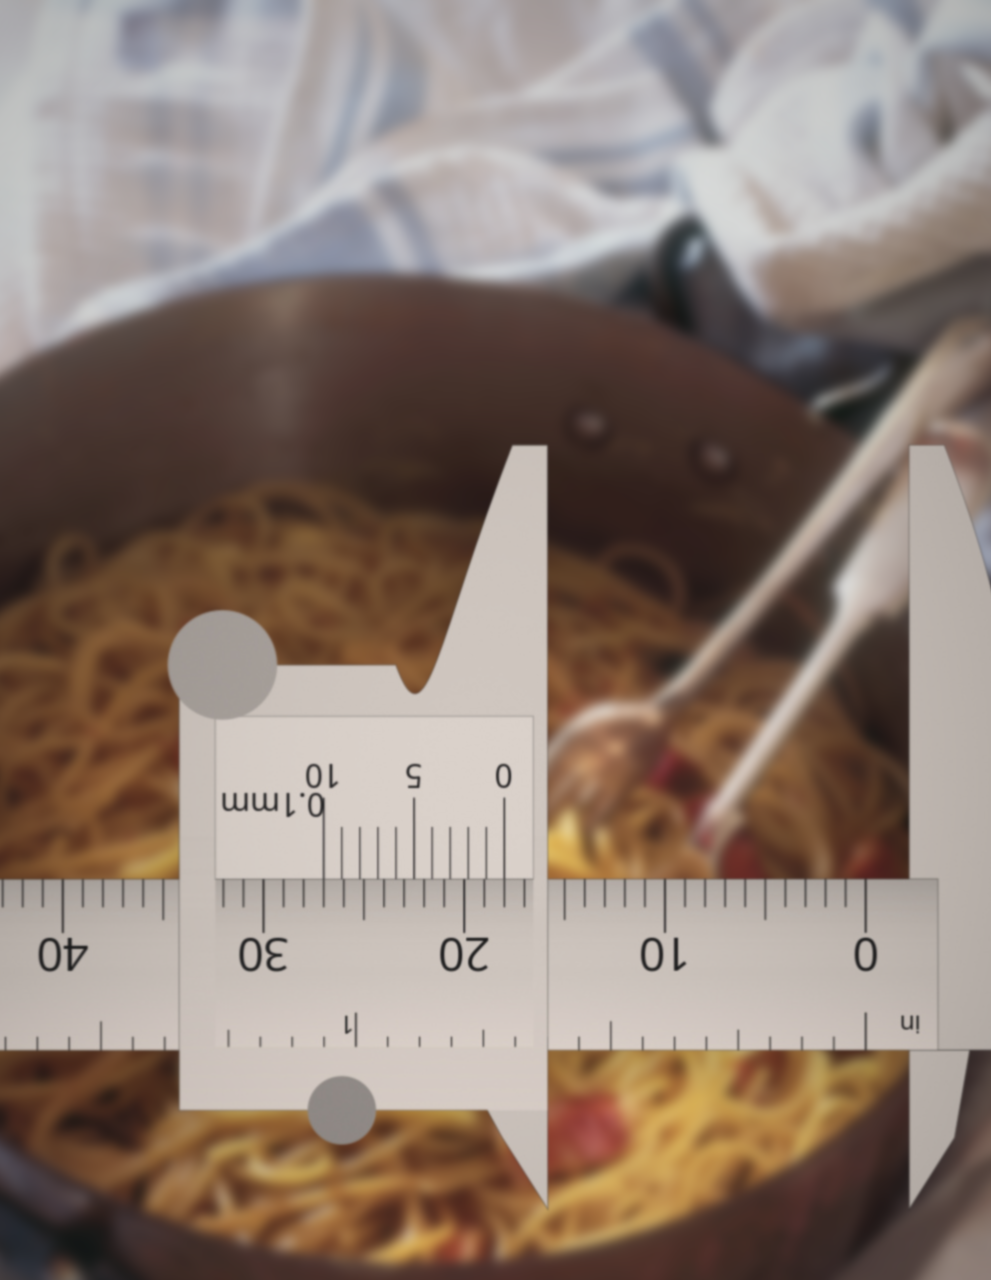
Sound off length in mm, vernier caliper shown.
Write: 18.0 mm
